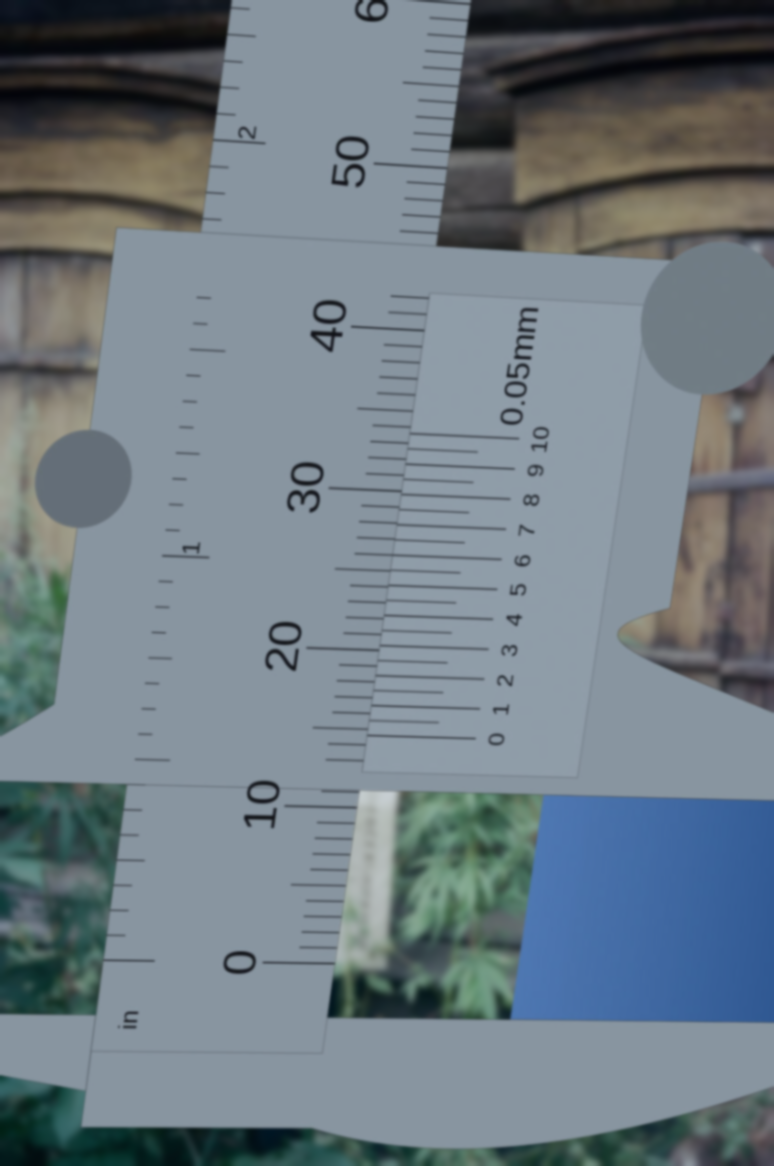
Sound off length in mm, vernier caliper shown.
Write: 14.6 mm
